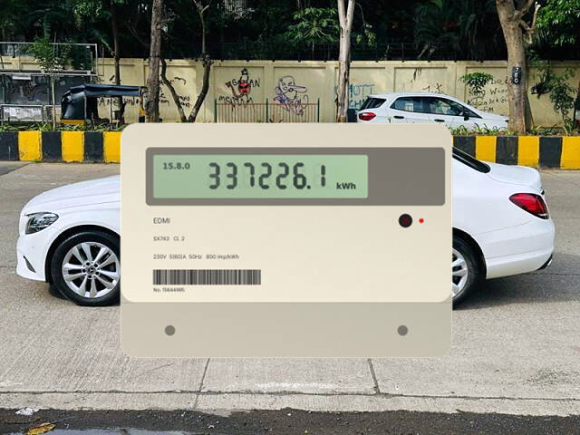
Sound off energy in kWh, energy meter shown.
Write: 337226.1 kWh
